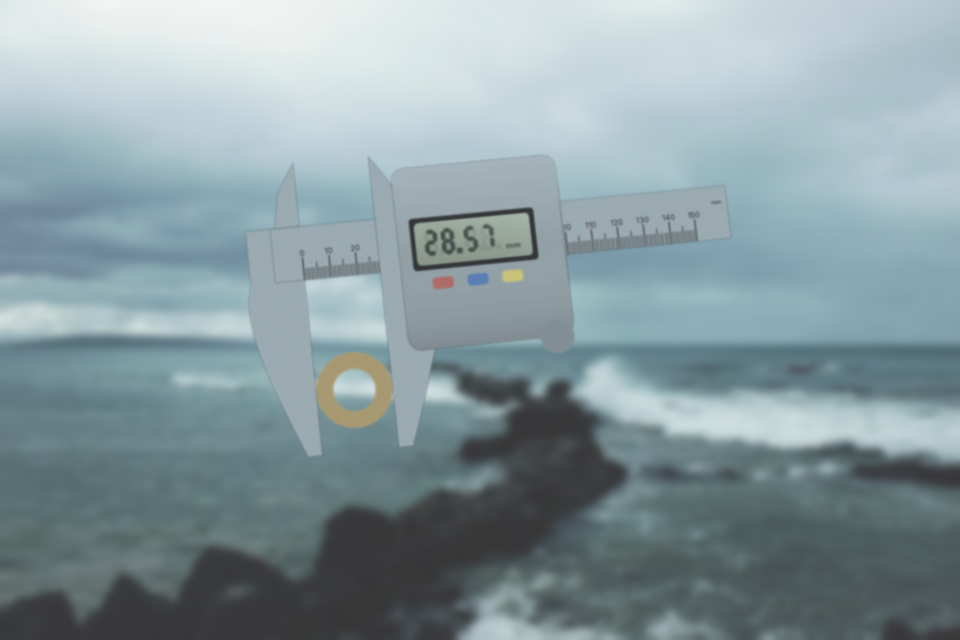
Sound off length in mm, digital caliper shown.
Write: 28.57 mm
